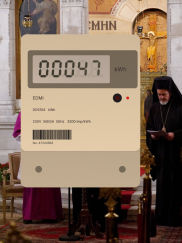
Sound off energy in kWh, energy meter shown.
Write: 47 kWh
